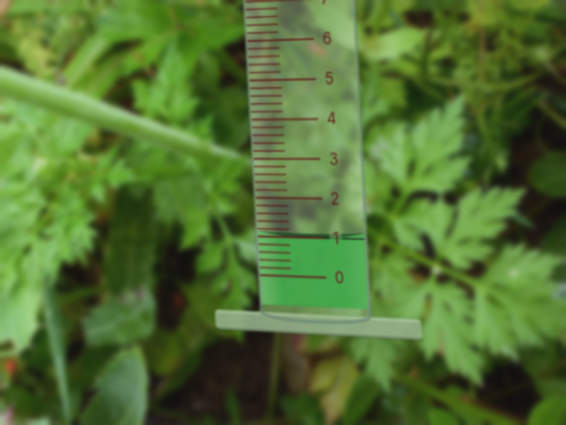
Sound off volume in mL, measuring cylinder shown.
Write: 1 mL
